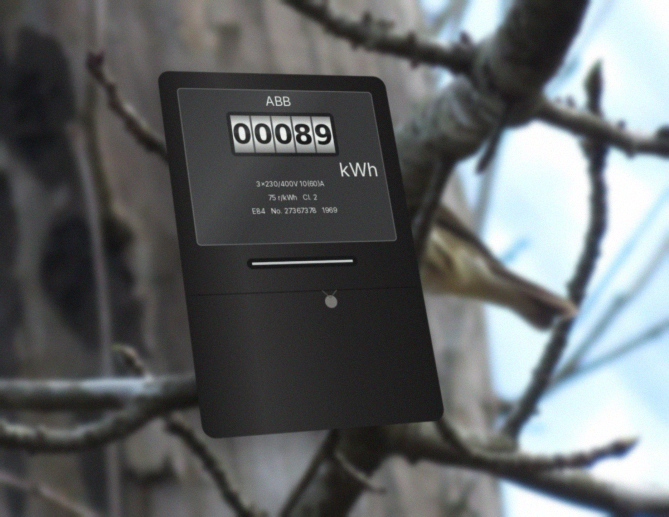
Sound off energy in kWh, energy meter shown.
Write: 89 kWh
